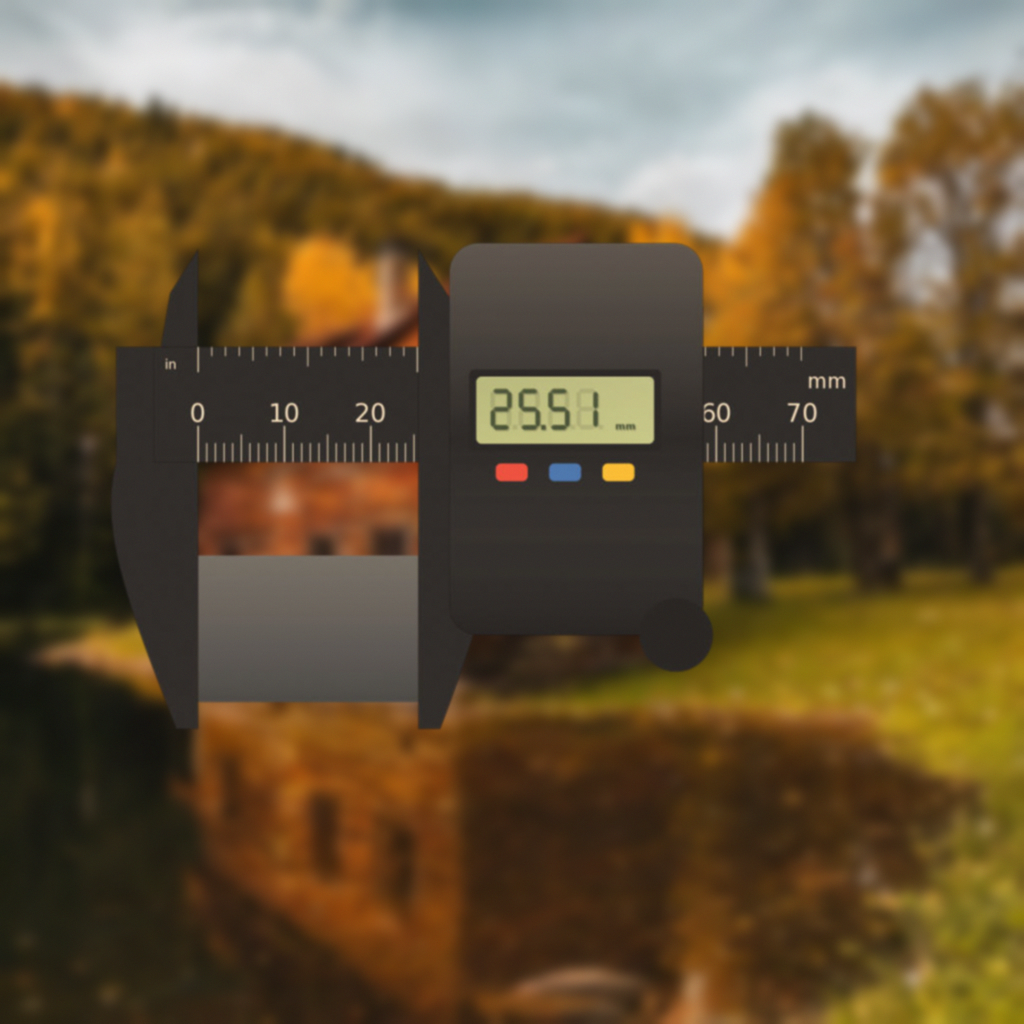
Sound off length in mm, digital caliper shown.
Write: 25.51 mm
